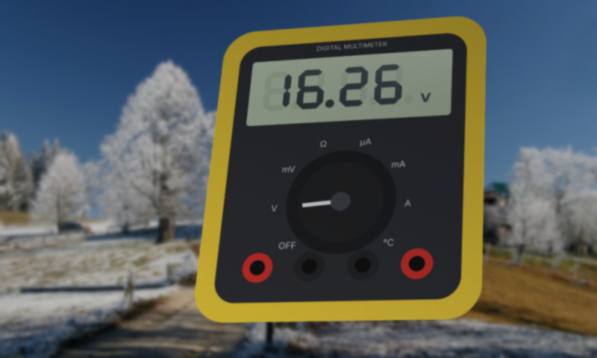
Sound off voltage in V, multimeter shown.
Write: 16.26 V
